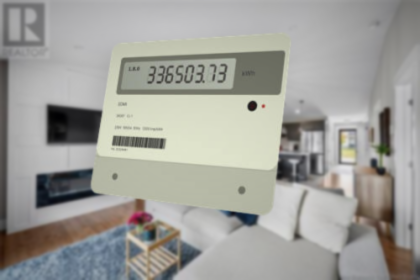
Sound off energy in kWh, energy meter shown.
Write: 336503.73 kWh
